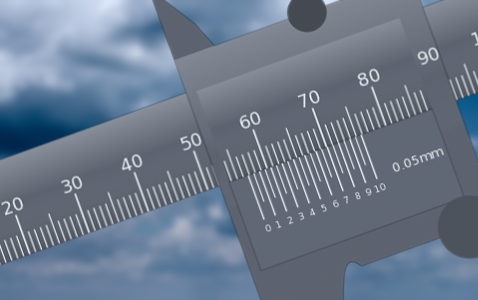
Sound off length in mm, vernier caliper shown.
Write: 56.8 mm
